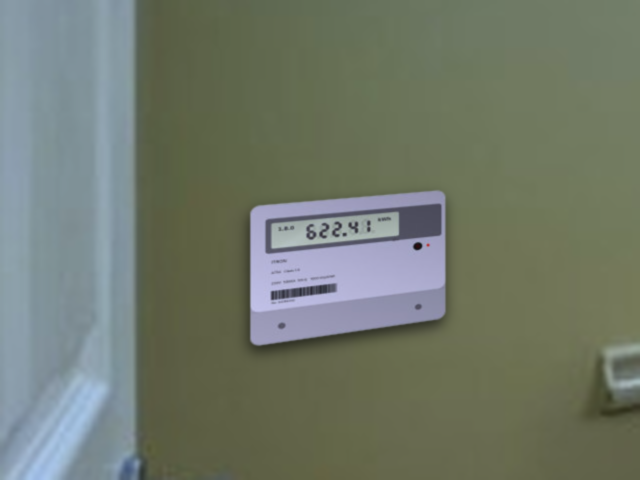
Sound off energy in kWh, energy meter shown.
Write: 622.41 kWh
